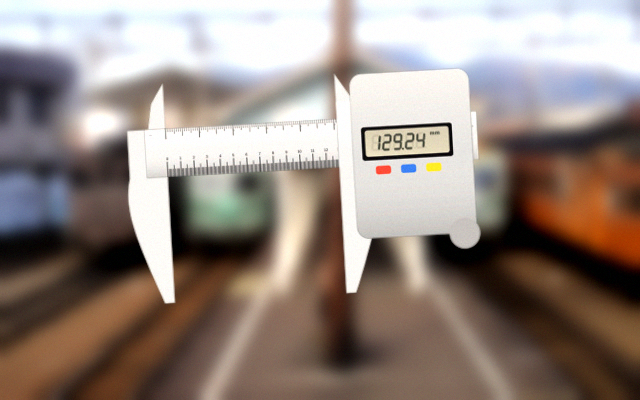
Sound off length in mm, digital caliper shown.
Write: 129.24 mm
